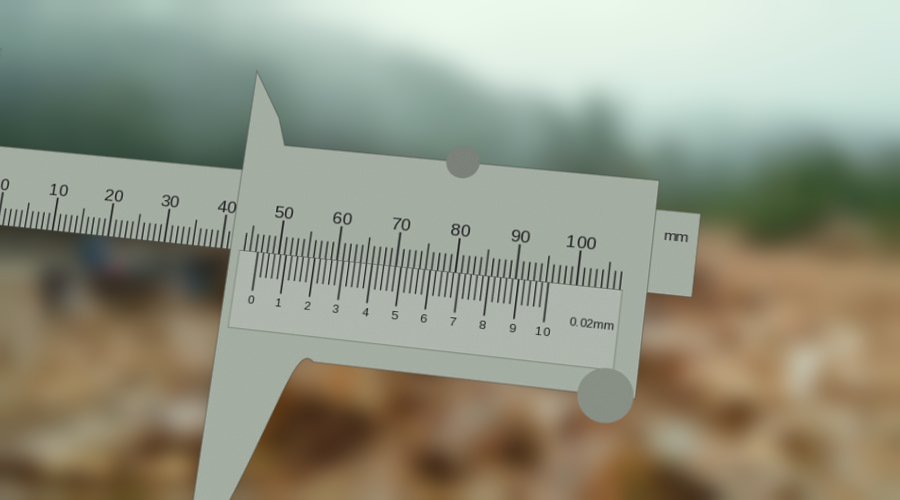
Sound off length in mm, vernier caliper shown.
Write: 46.4 mm
